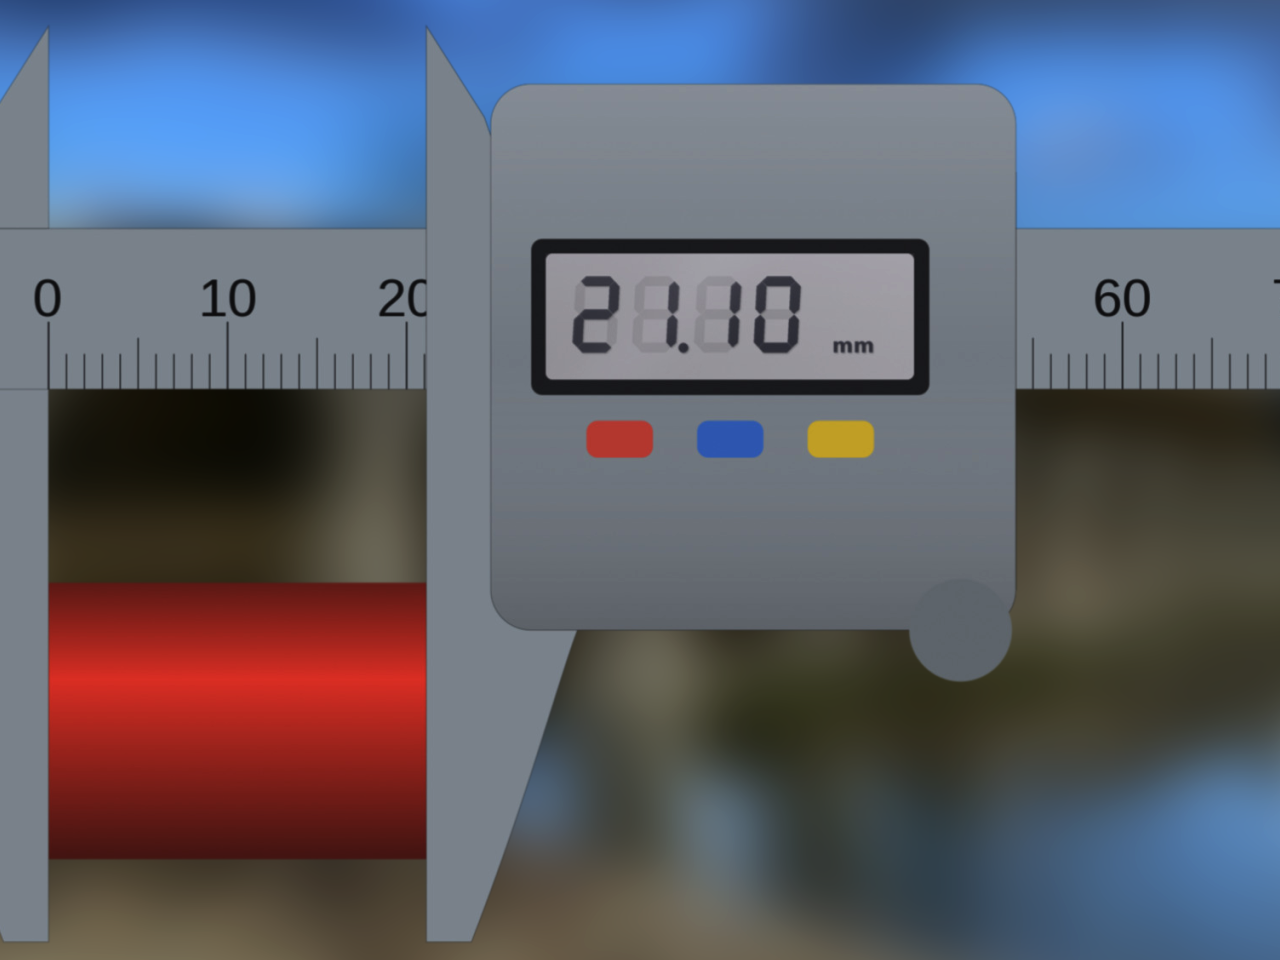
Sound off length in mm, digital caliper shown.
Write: 21.10 mm
